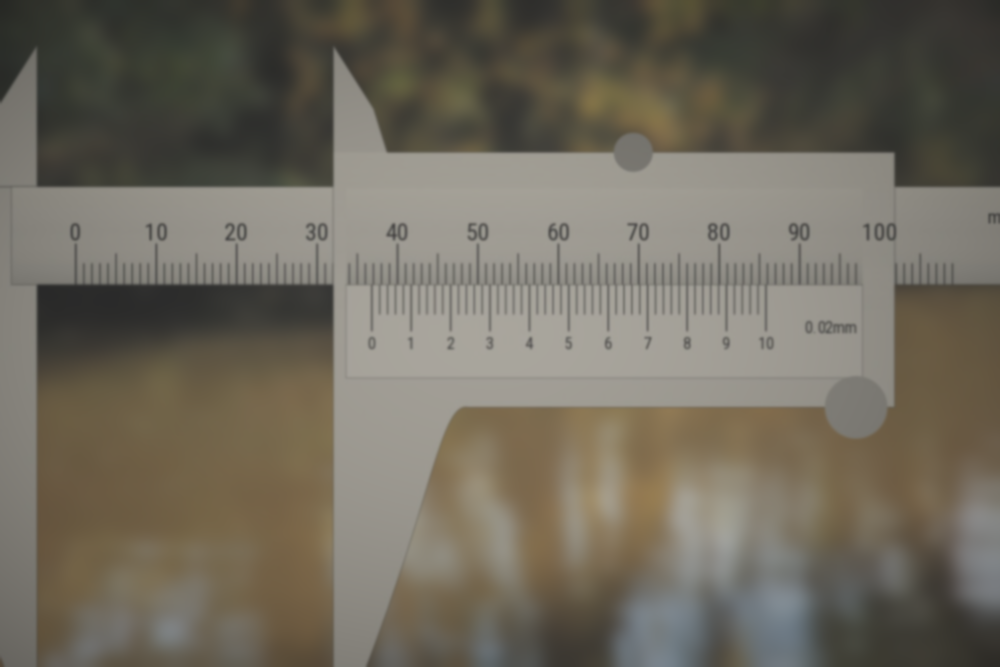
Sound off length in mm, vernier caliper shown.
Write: 36.8 mm
